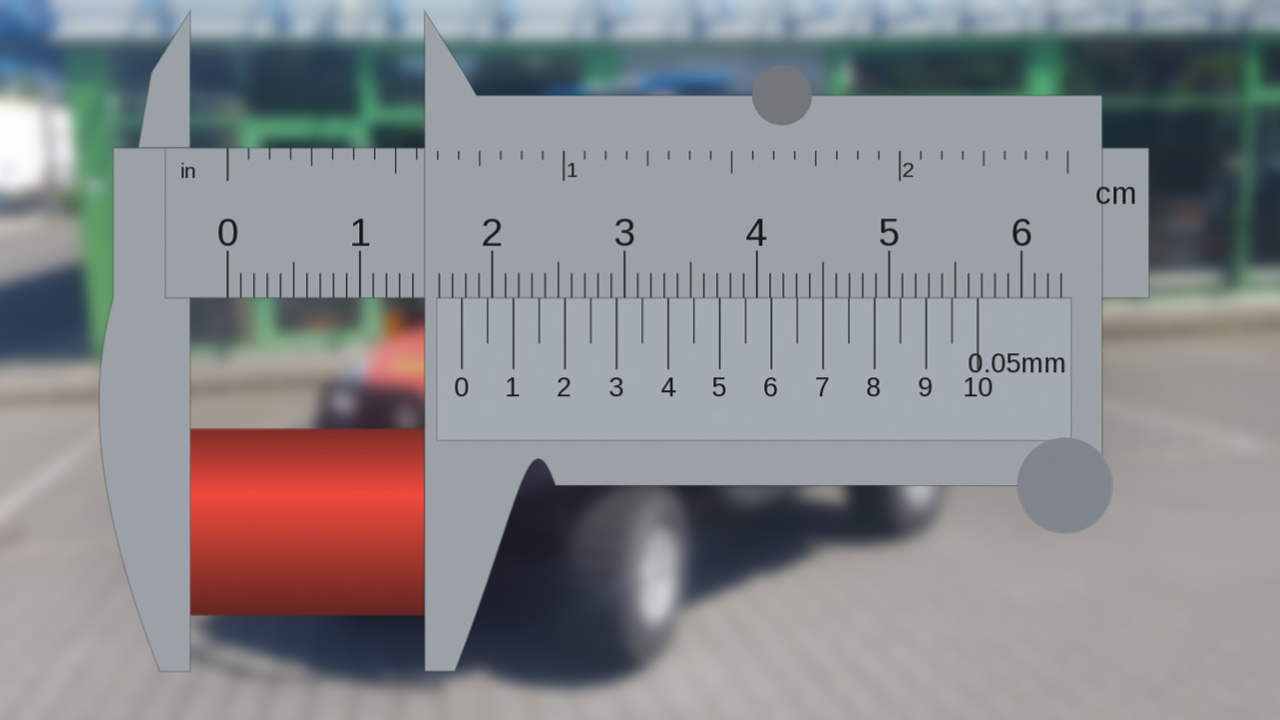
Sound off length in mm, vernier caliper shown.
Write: 17.7 mm
